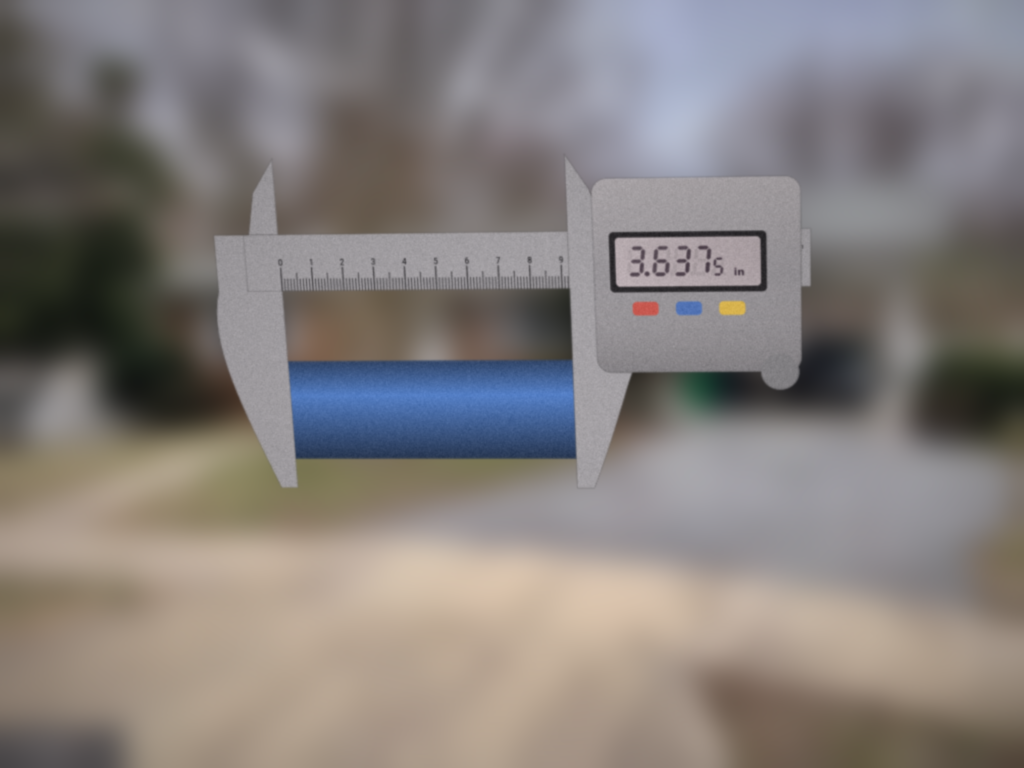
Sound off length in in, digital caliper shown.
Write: 3.6375 in
